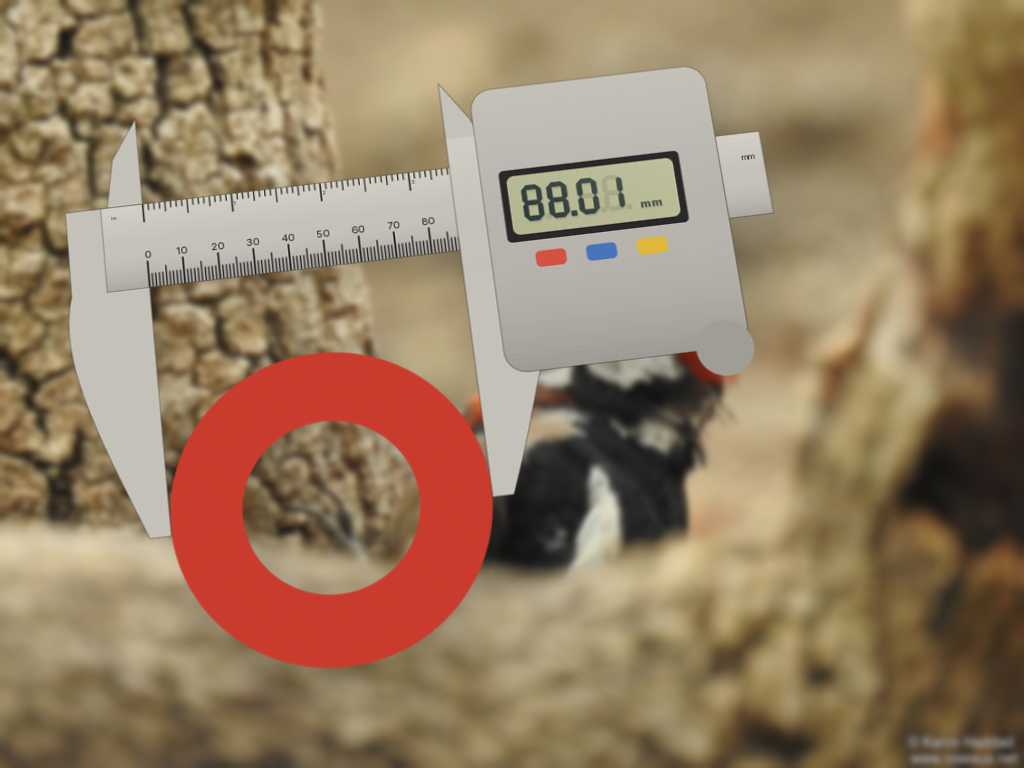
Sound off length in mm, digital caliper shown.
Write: 88.01 mm
